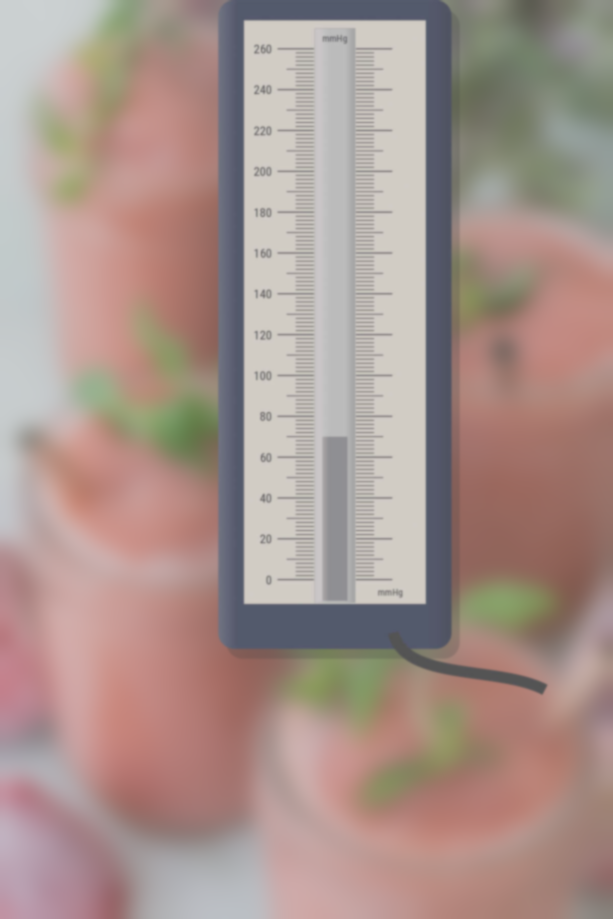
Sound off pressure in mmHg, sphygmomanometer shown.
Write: 70 mmHg
